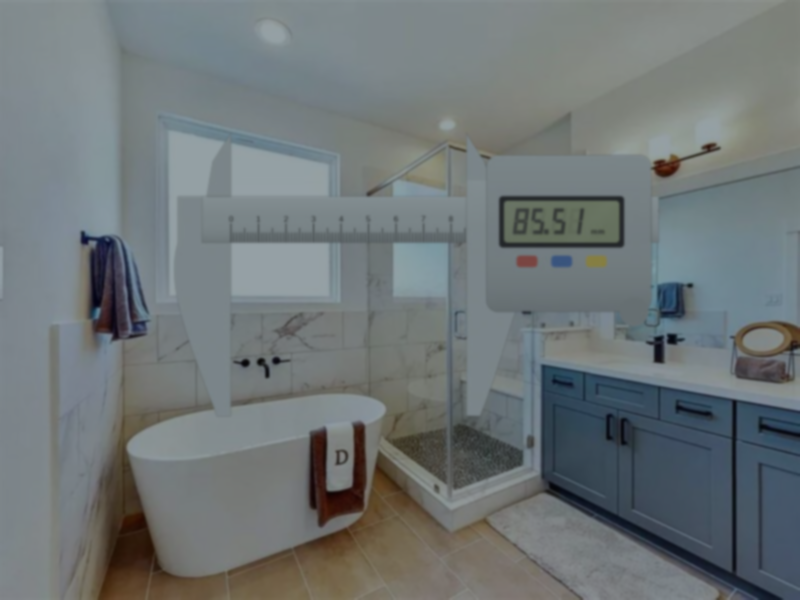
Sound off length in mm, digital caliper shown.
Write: 85.51 mm
